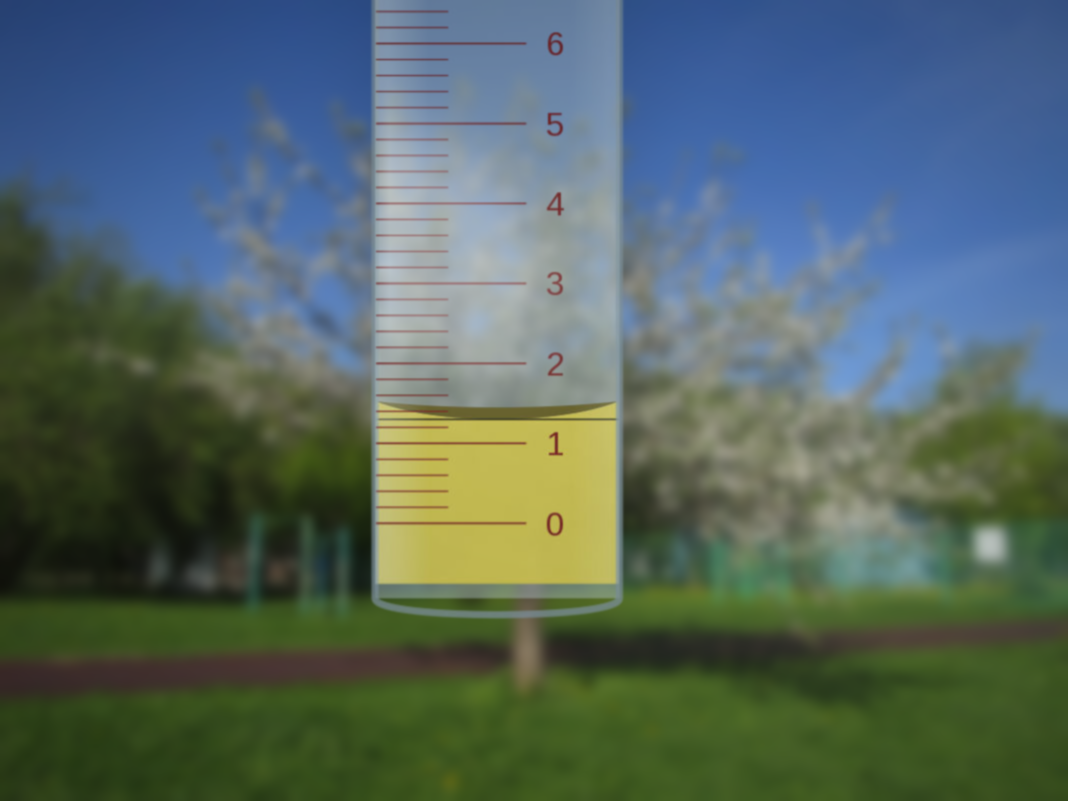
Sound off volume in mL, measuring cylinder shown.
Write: 1.3 mL
